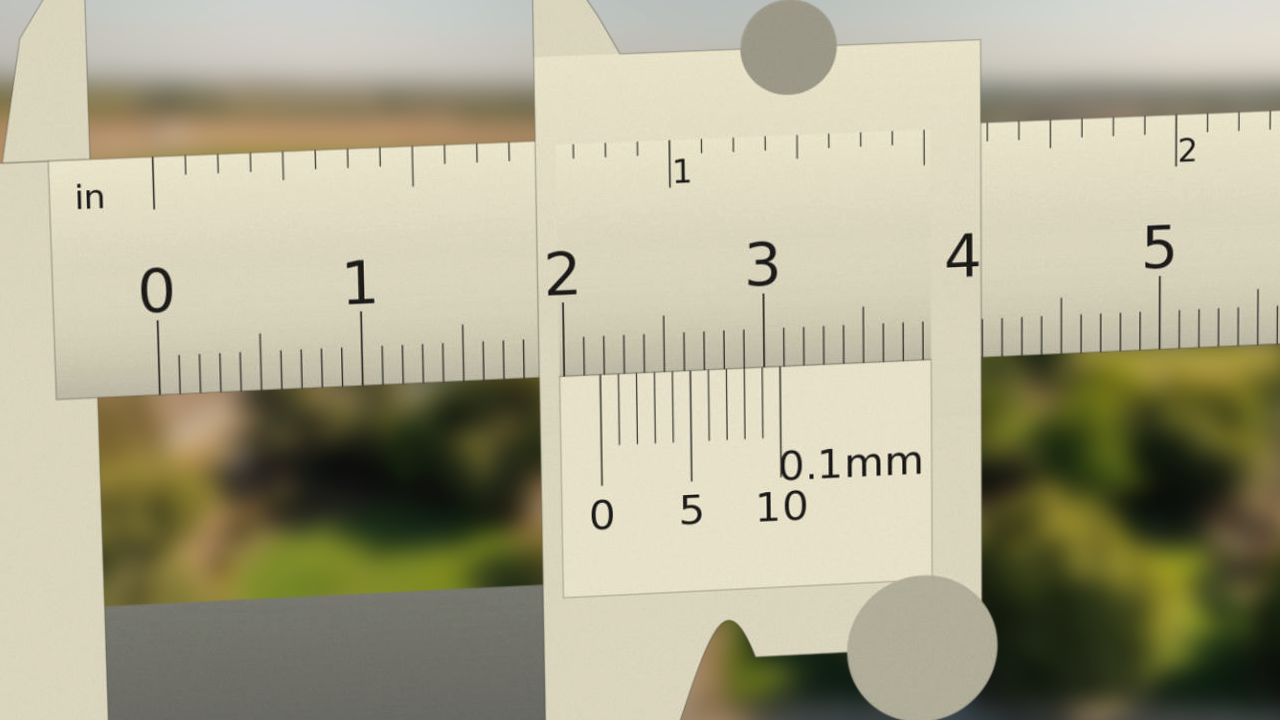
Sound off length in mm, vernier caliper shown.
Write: 21.8 mm
